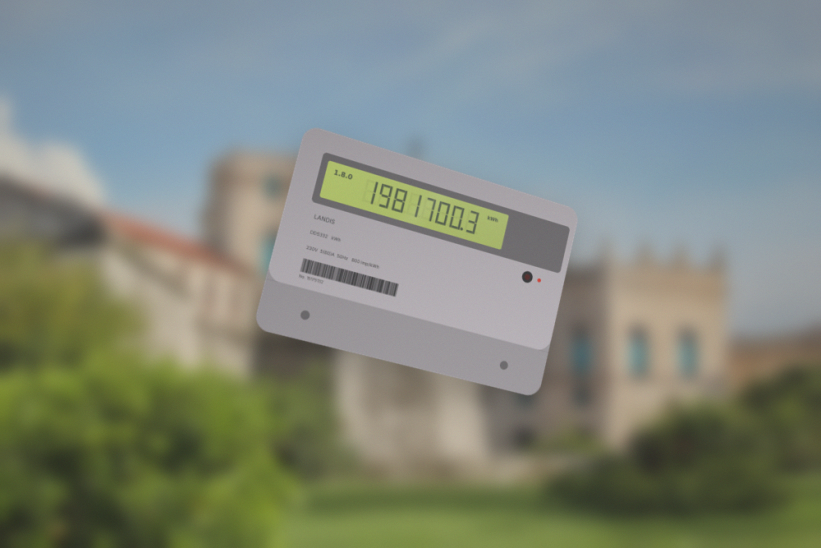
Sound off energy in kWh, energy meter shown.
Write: 1981700.3 kWh
